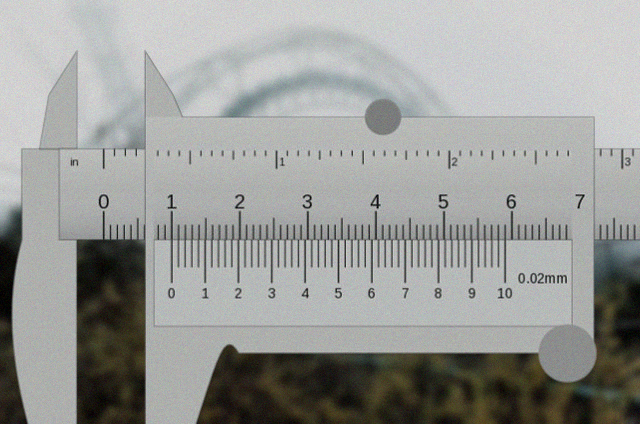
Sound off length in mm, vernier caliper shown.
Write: 10.0 mm
